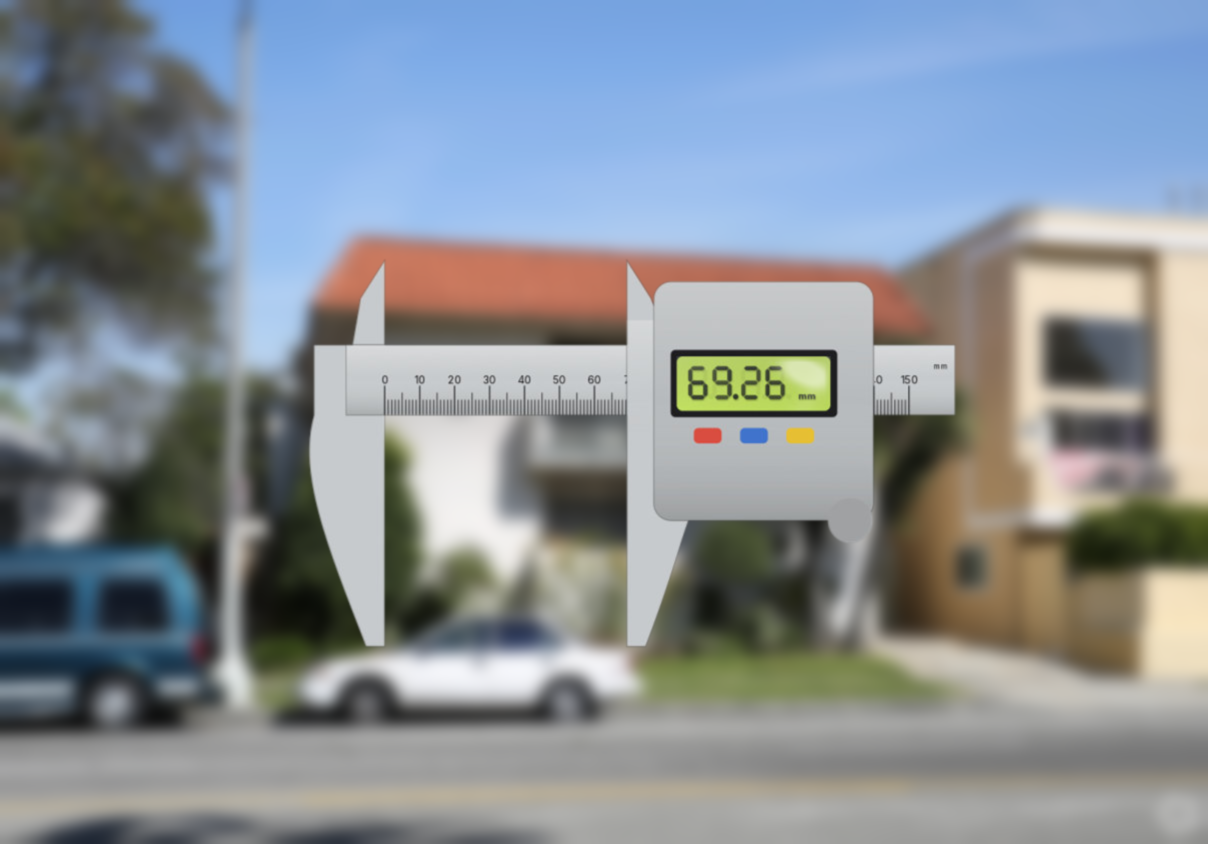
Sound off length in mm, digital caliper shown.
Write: 69.26 mm
